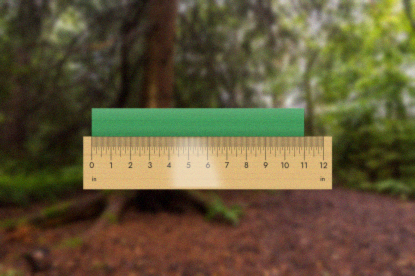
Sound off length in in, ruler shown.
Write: 11 in
